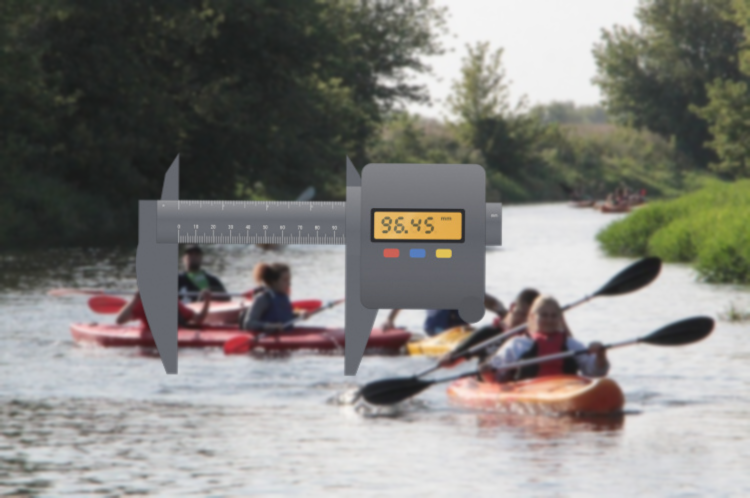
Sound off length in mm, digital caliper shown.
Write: 96.45 mm
